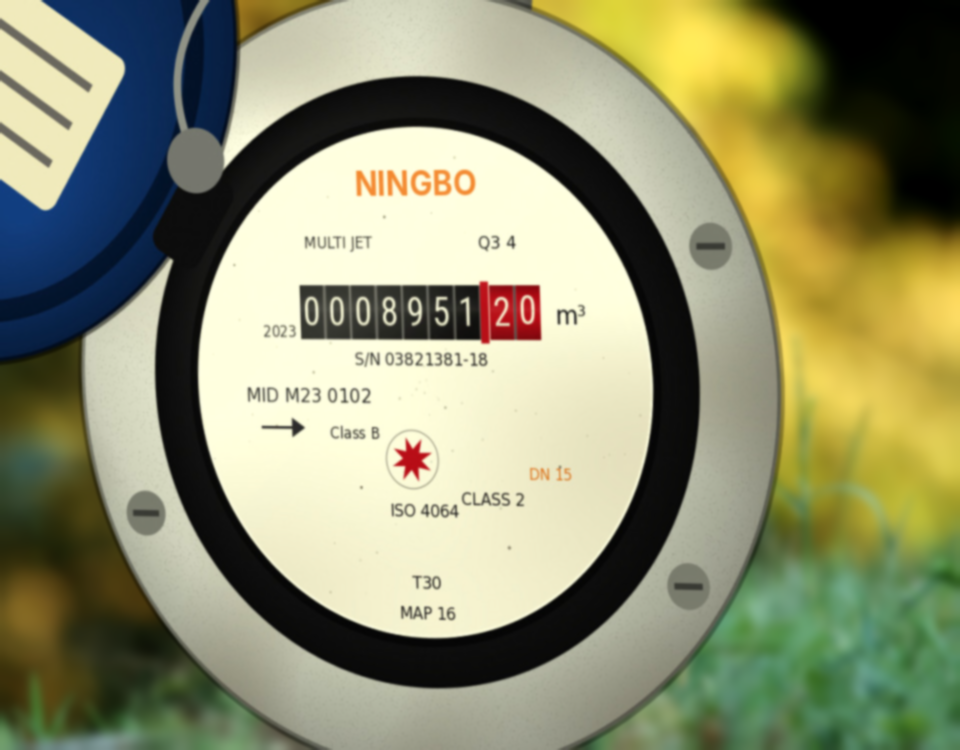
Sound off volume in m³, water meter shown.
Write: 8951.20 m³
